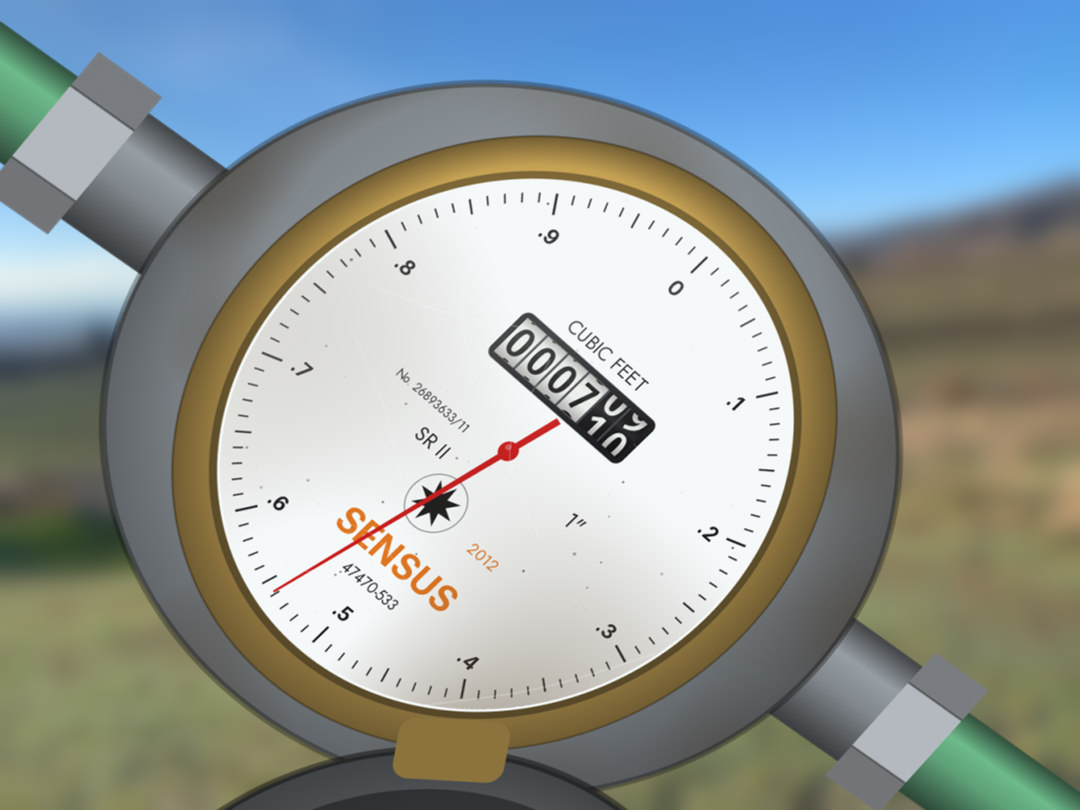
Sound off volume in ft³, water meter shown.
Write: 709.54 ft³
